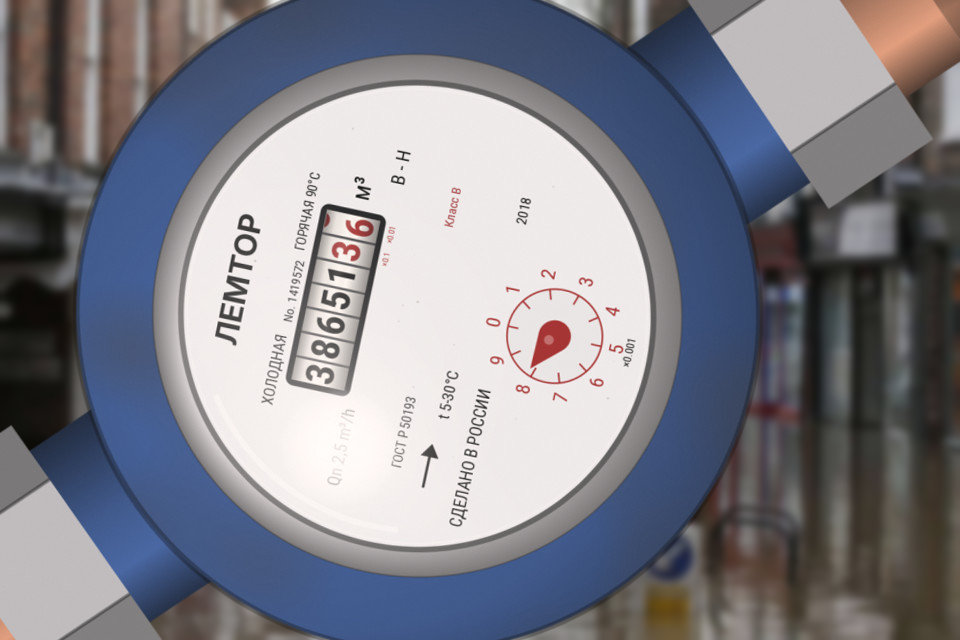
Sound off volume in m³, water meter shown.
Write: 38651.358 m³
